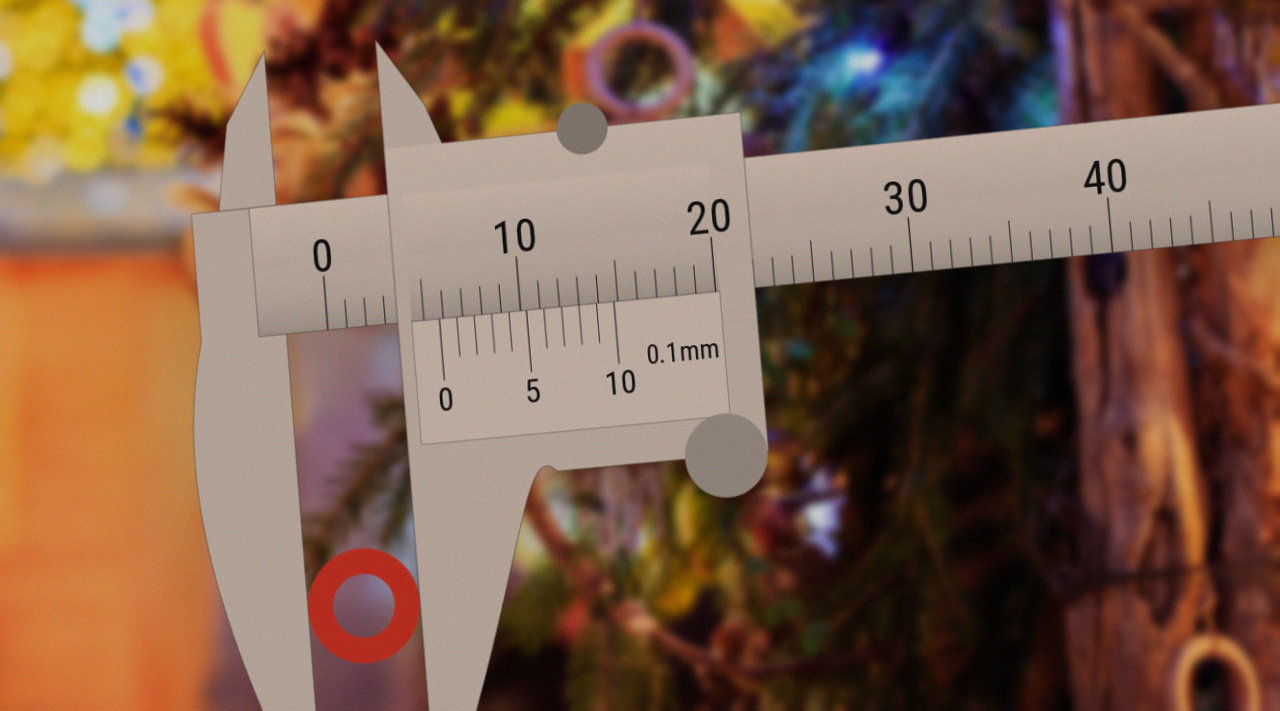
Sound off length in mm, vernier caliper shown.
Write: 5.8 mm
